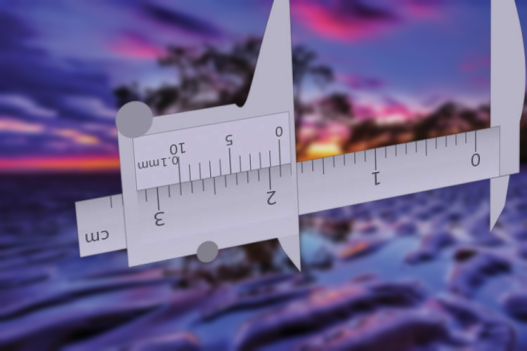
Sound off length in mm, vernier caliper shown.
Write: 19.0 mm
